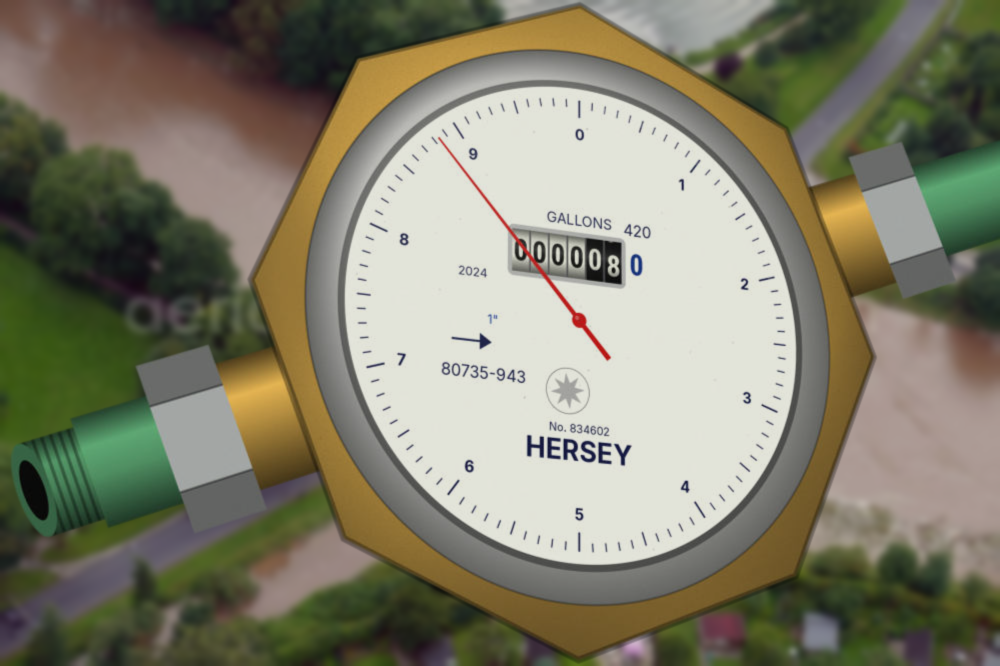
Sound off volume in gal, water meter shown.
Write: 78.8 gal
